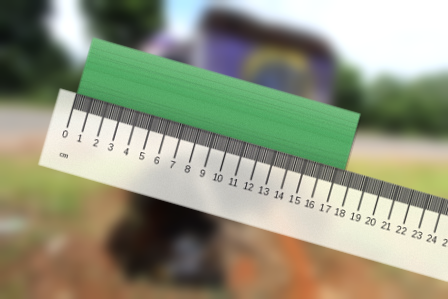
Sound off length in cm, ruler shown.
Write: 17.5 cm
